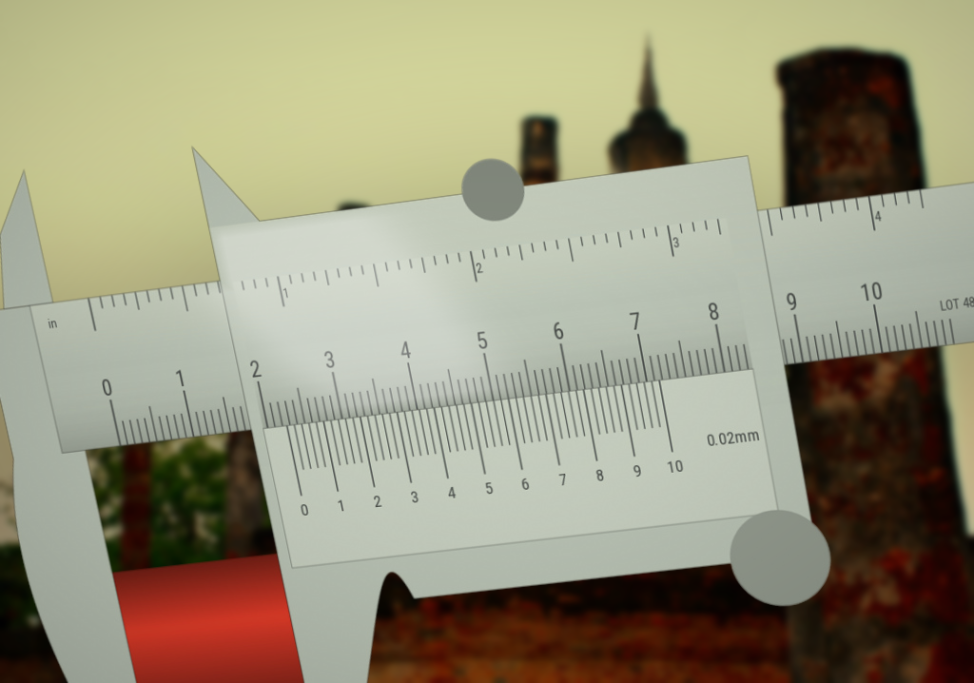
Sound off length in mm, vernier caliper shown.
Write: 22.6 mm
